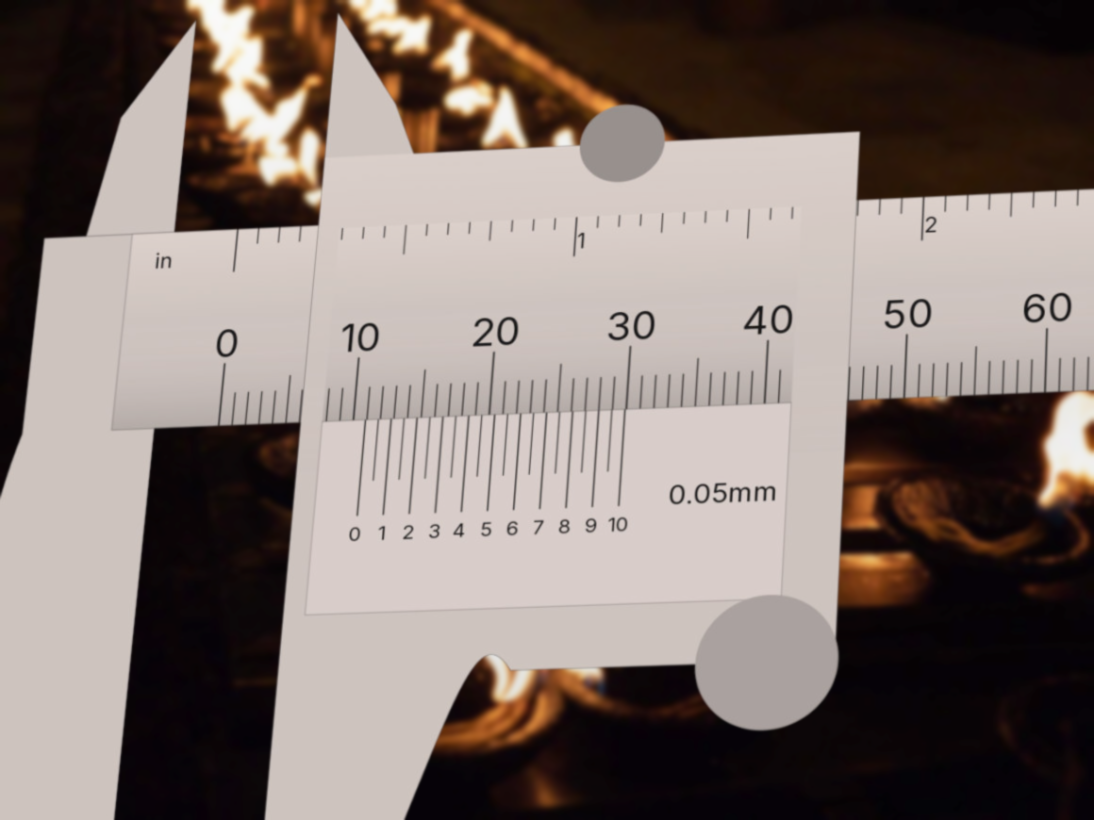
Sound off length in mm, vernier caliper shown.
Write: 10.9 mm
